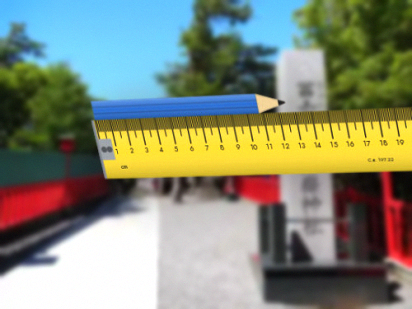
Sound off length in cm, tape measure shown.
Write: 12.5 cm
